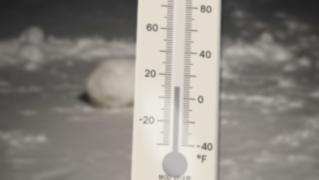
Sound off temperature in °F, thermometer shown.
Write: 10 °F
